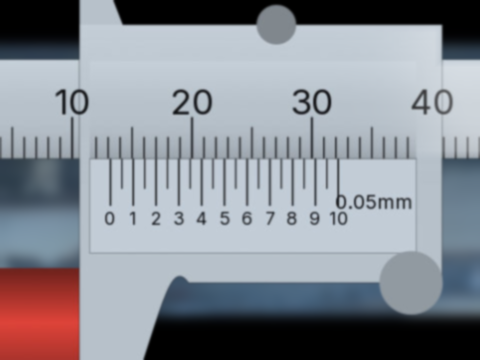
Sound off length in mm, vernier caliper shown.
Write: 13.2 mm
